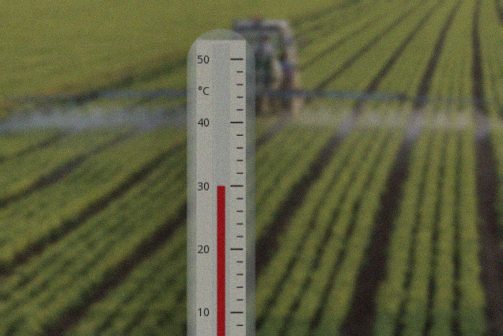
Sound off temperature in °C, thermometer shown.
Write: 30 °C
